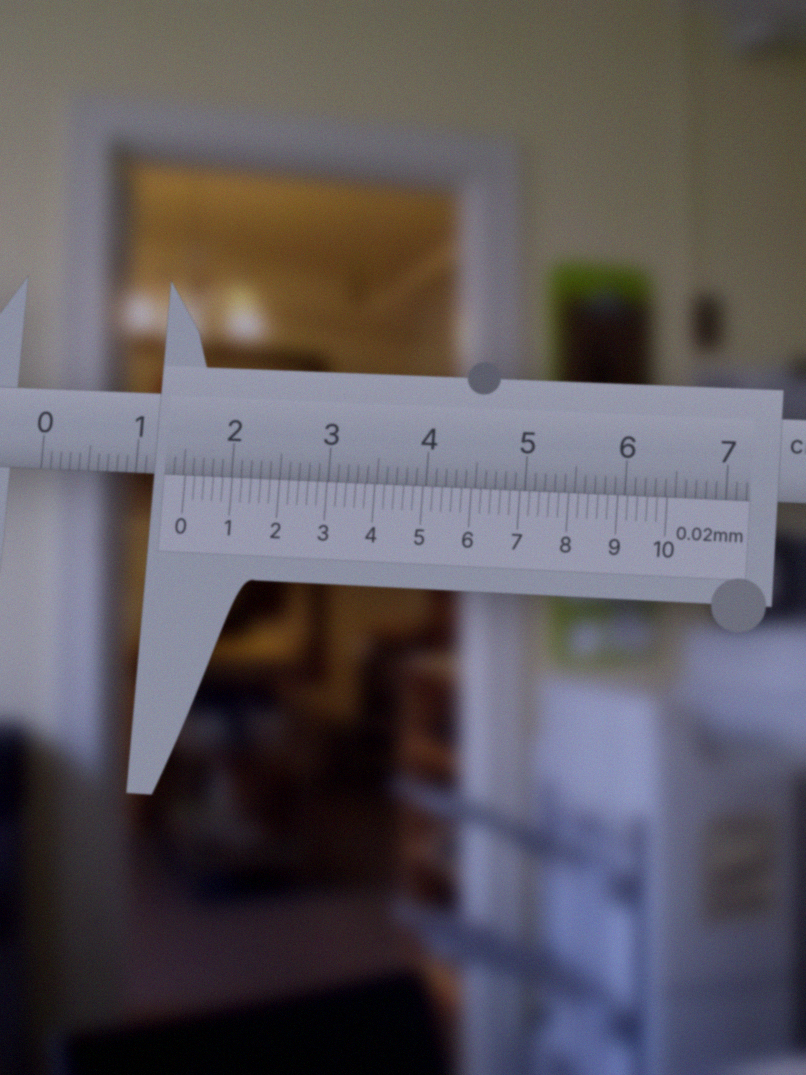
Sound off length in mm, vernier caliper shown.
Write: 15.2 mm
